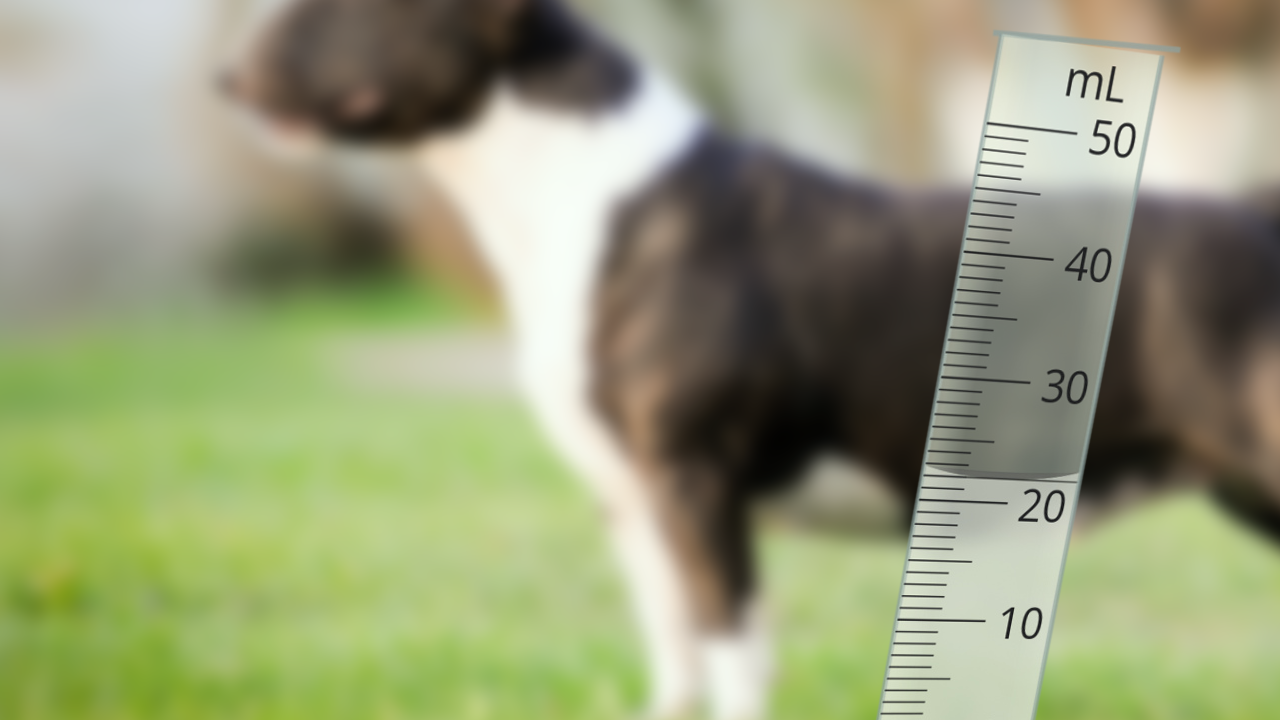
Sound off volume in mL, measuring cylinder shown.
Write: 22 mL
